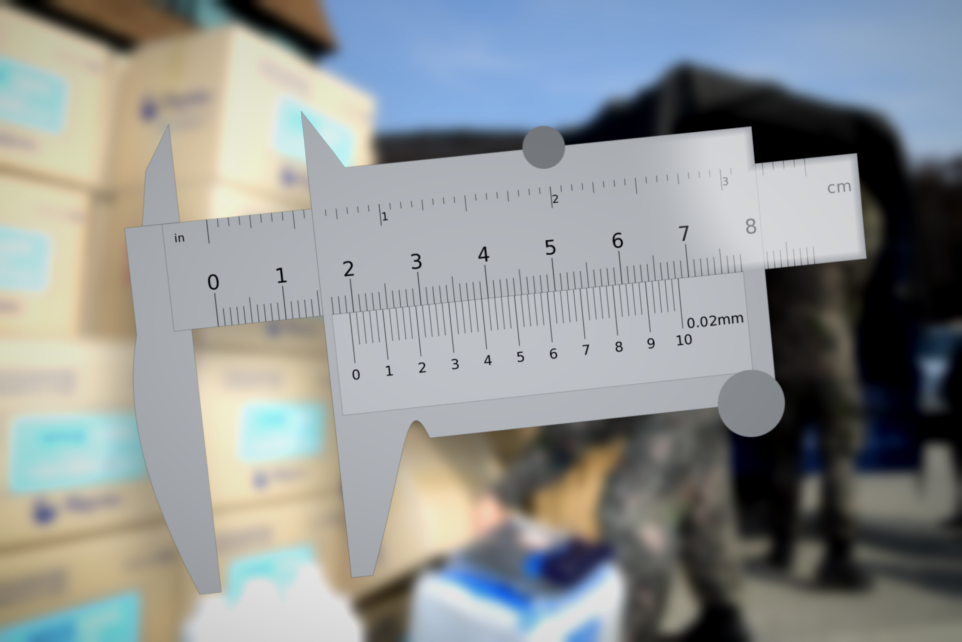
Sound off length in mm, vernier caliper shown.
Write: 19.4 mm
